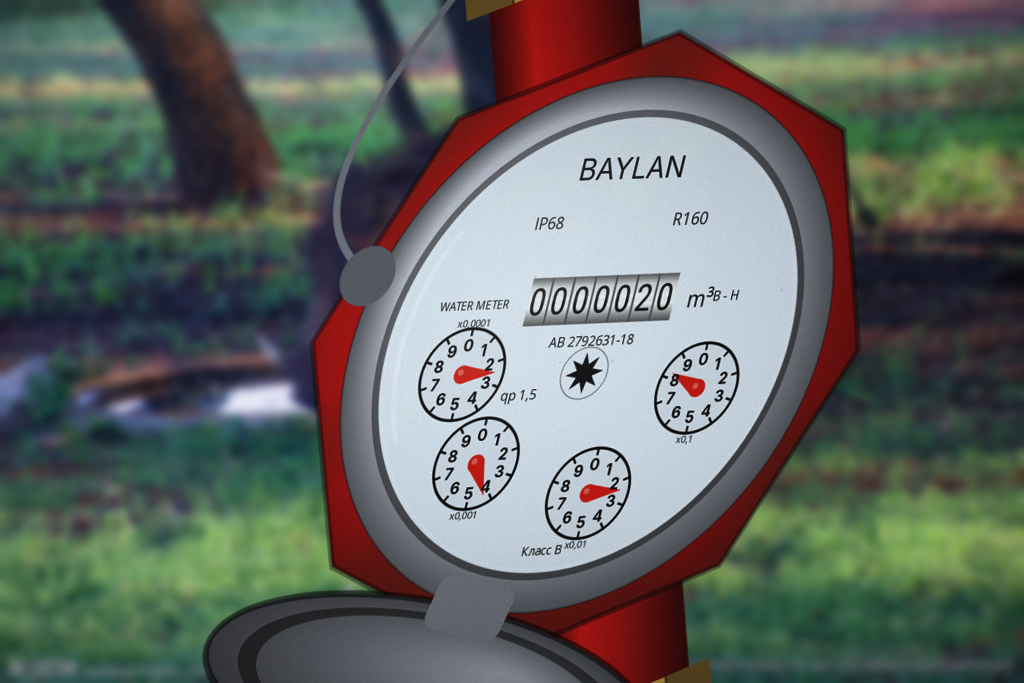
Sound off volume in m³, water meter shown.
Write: 20.8242 m³
